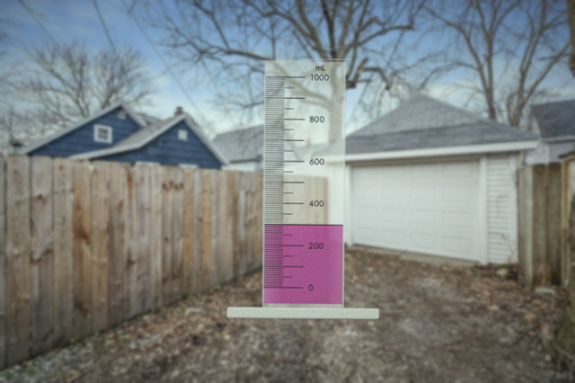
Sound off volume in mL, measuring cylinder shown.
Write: 300 mL
